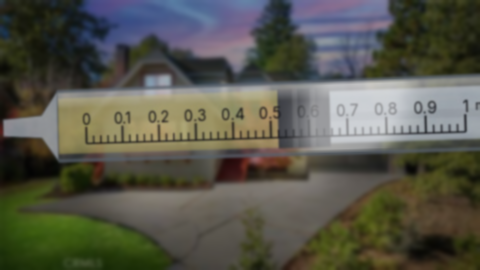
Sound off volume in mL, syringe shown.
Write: 0.52 mL
